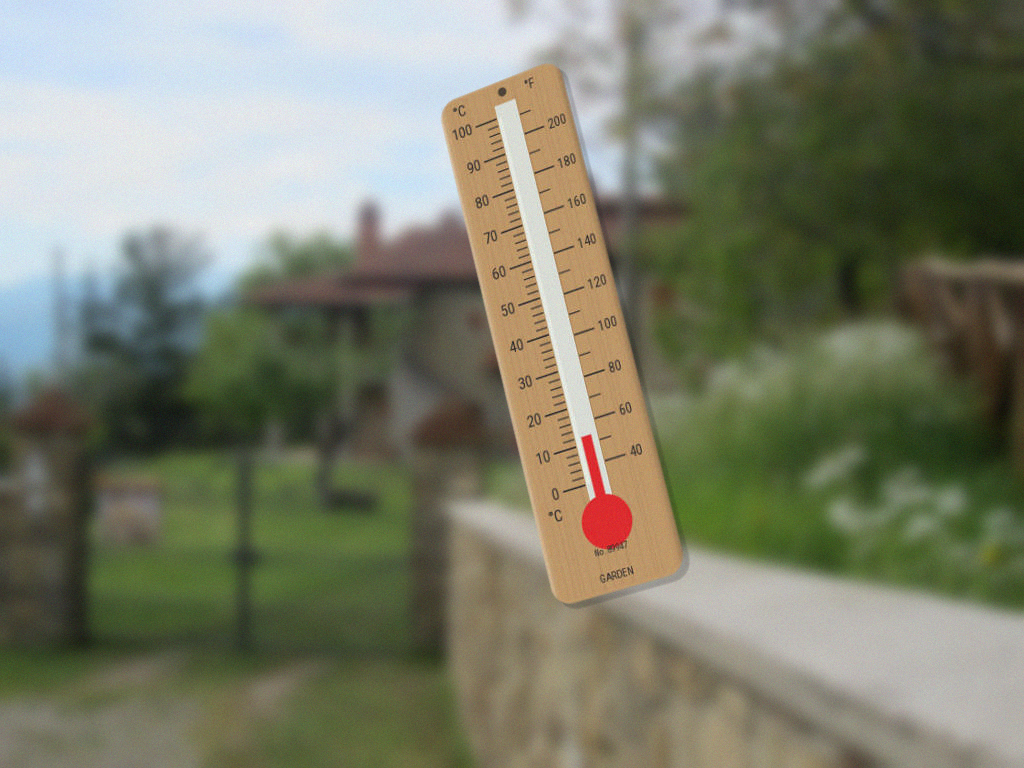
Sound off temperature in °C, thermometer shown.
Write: 12 °C
